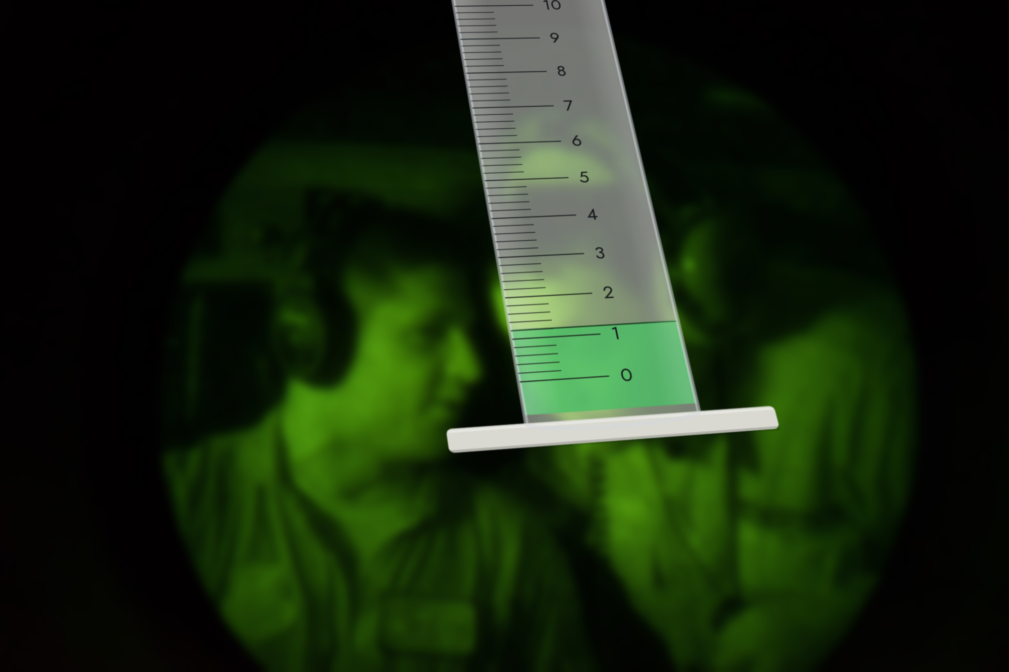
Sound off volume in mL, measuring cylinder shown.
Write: 1.2 mL
